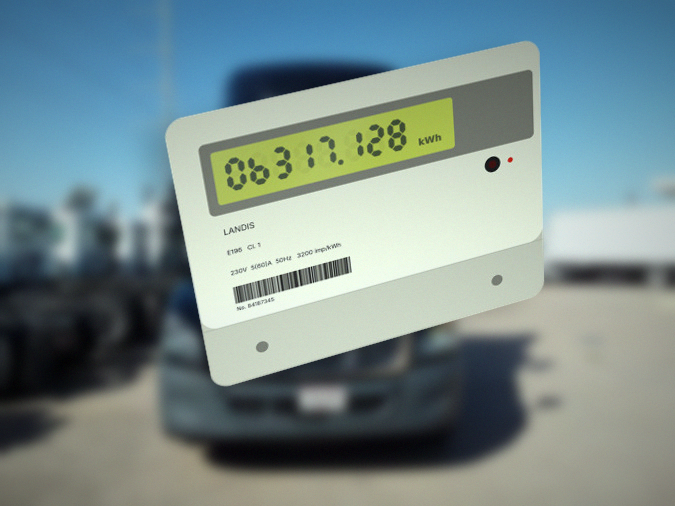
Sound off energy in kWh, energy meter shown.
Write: 6317.128 kWh
